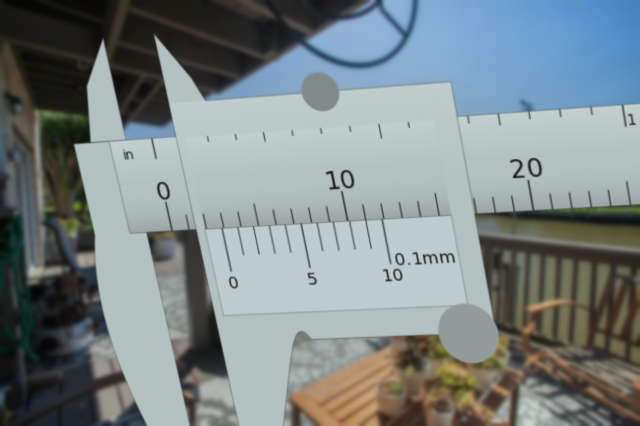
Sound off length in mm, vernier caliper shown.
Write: 2.9 mm
